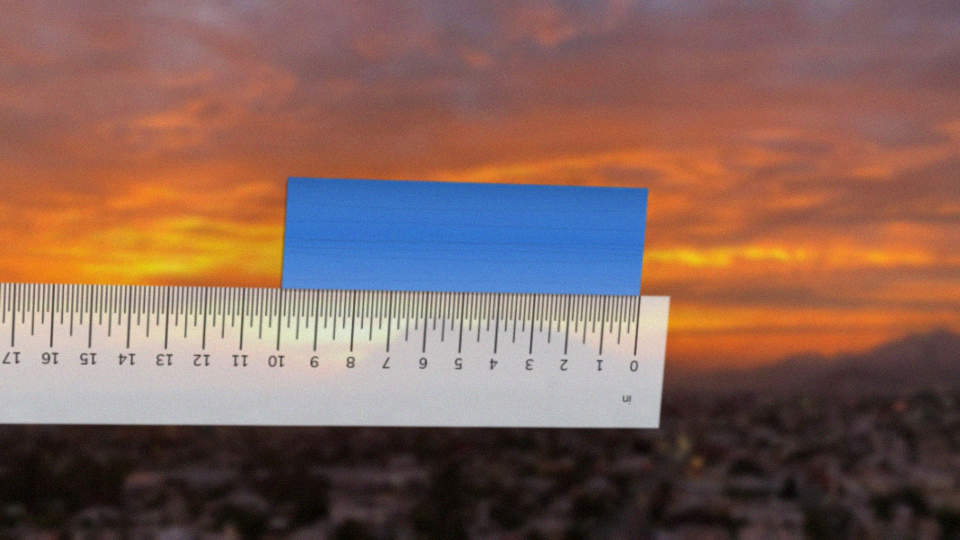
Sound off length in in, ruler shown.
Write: 10 in
